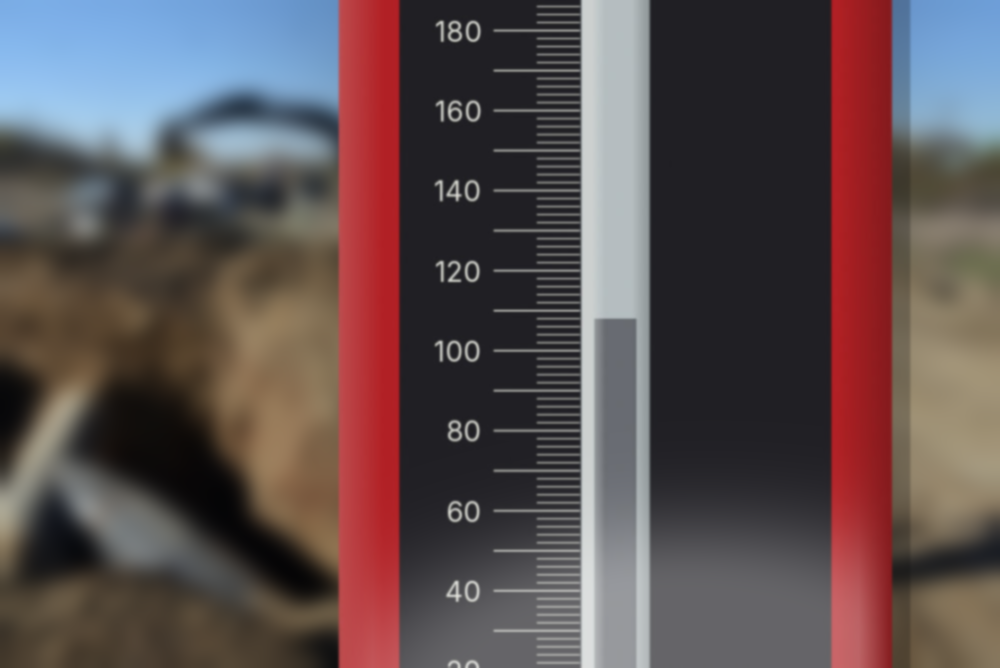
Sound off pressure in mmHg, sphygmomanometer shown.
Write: 108 mmHg
